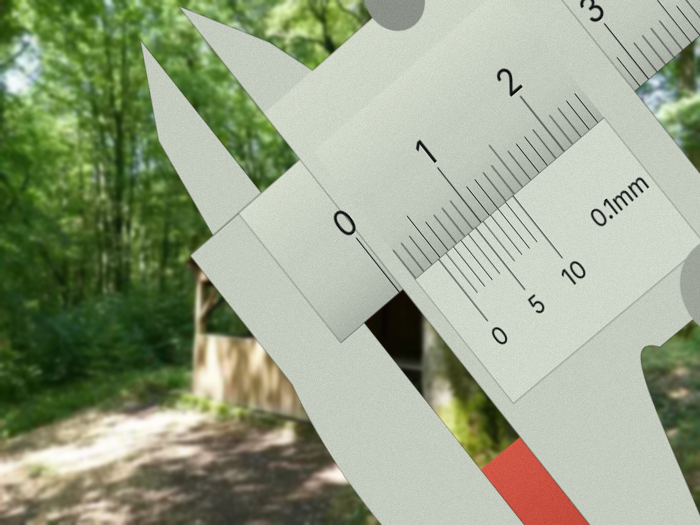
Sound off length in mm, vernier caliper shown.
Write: 4.8 mm
